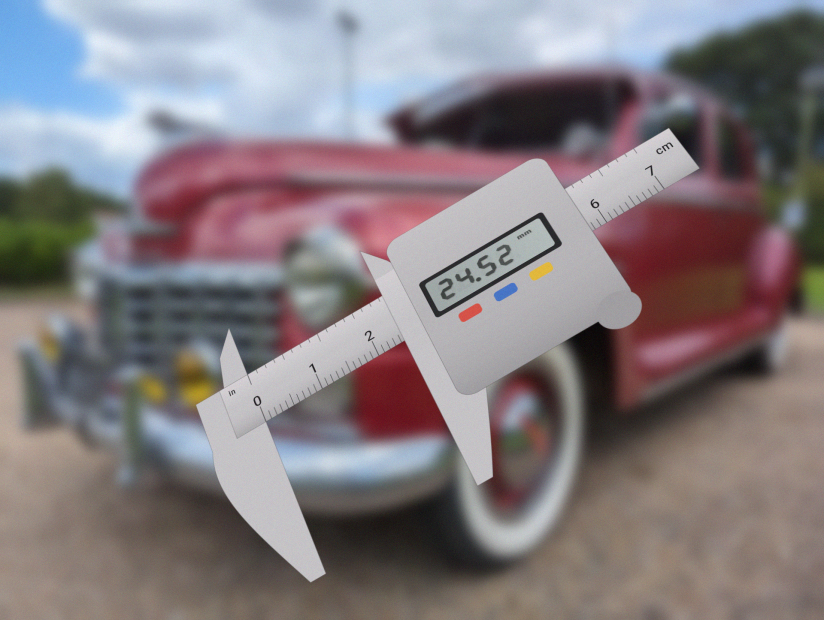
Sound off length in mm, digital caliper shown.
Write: 24.52 mm
